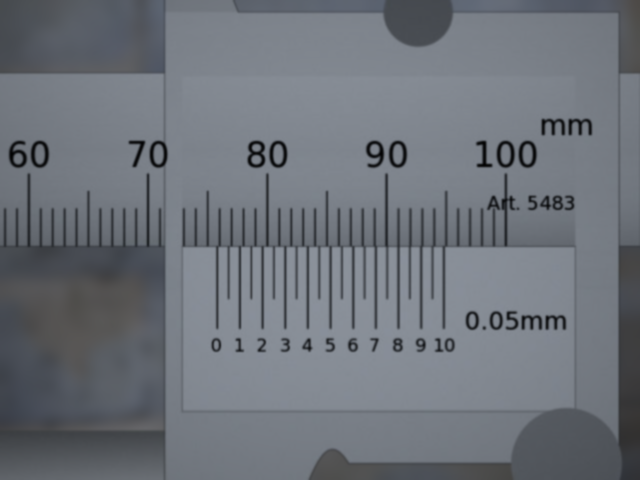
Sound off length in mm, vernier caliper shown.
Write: 75.8 mm
